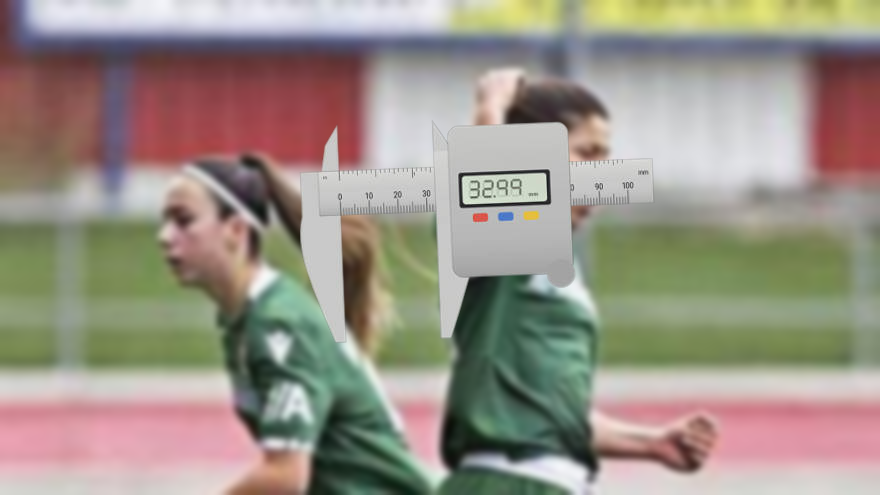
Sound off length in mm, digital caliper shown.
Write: 32.99 mm
